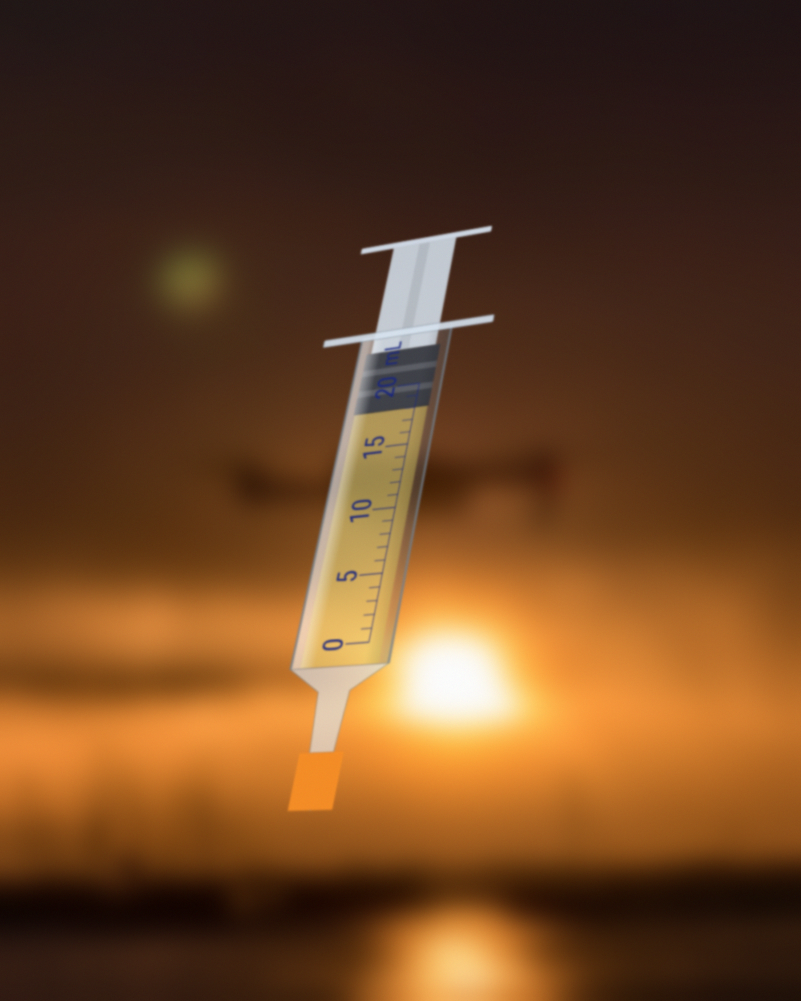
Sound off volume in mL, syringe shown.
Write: 18 mL
